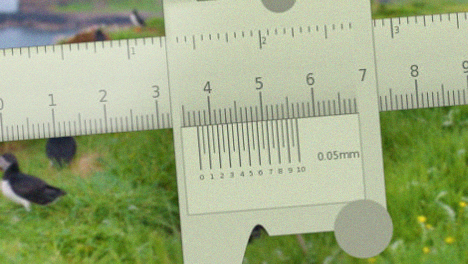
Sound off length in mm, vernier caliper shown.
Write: 37.5 mm
